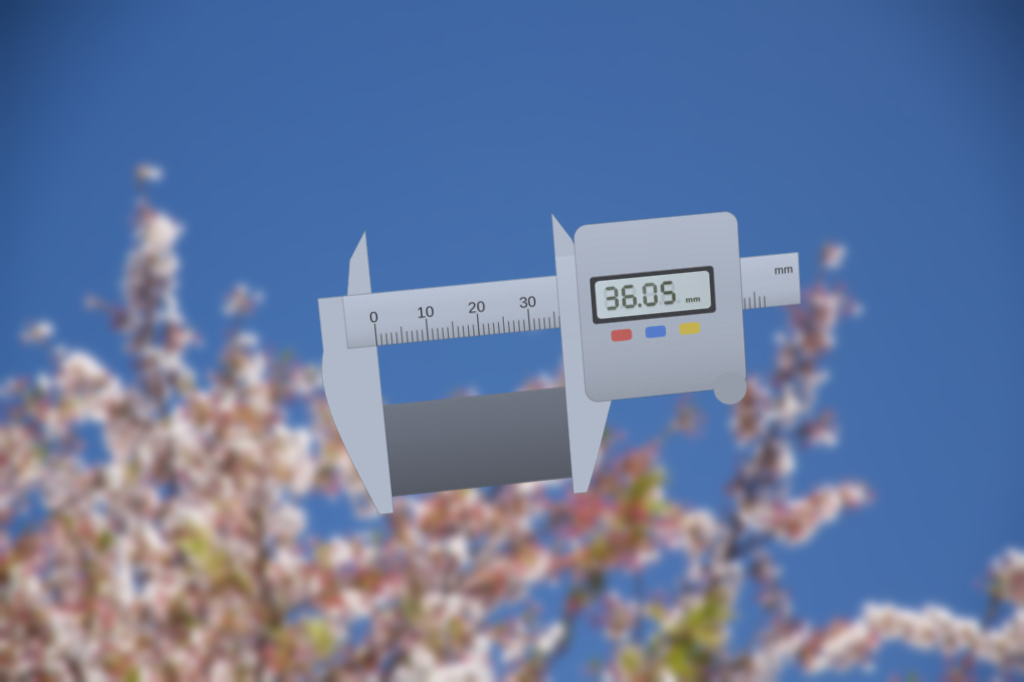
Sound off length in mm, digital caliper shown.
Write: 36.05 mm
